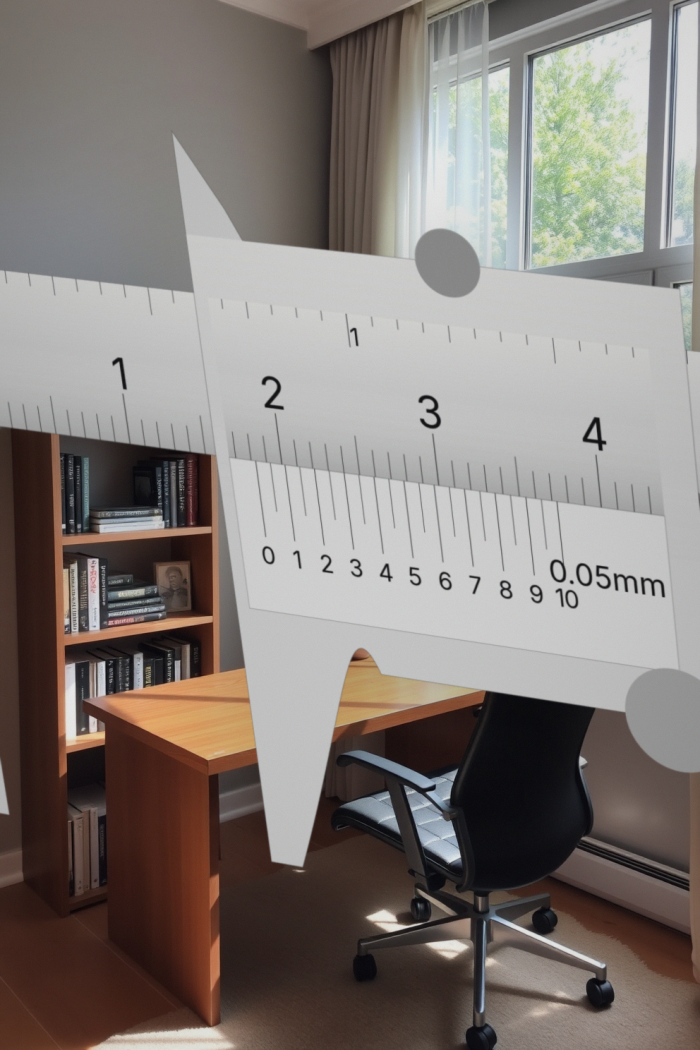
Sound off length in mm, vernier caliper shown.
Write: 18.3 mm
